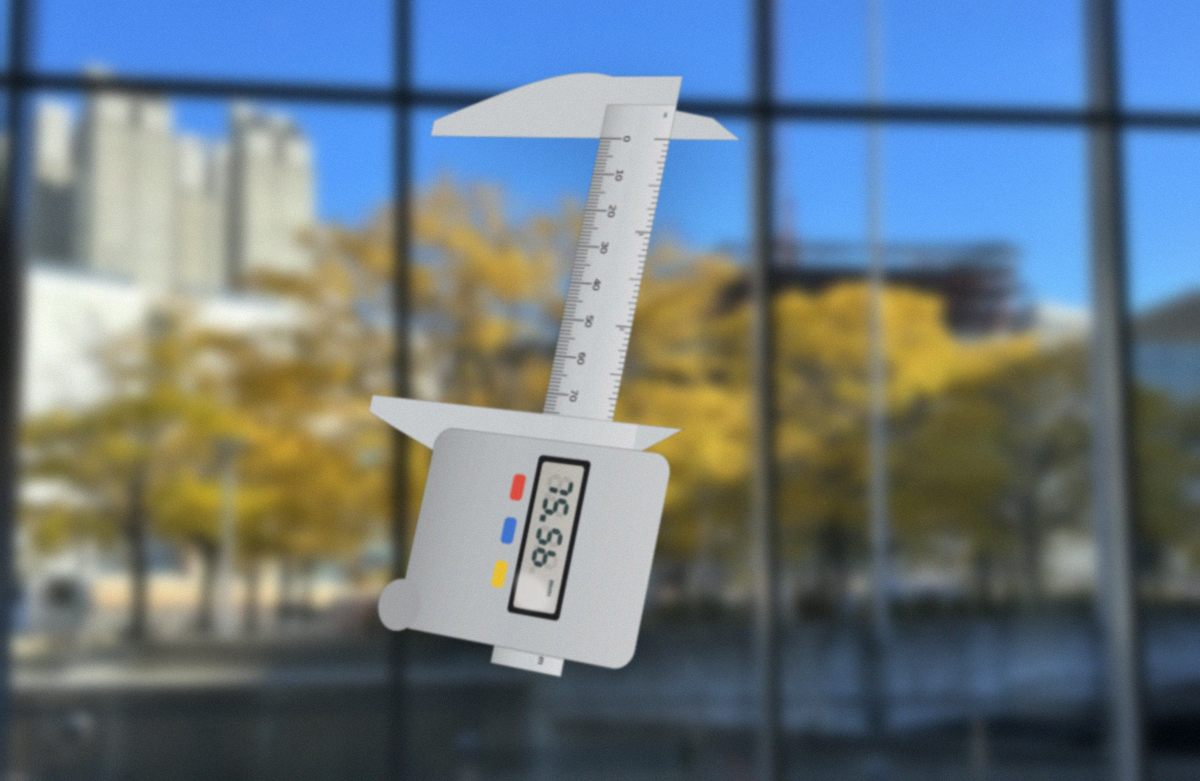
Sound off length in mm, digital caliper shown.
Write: 75.56 mm
